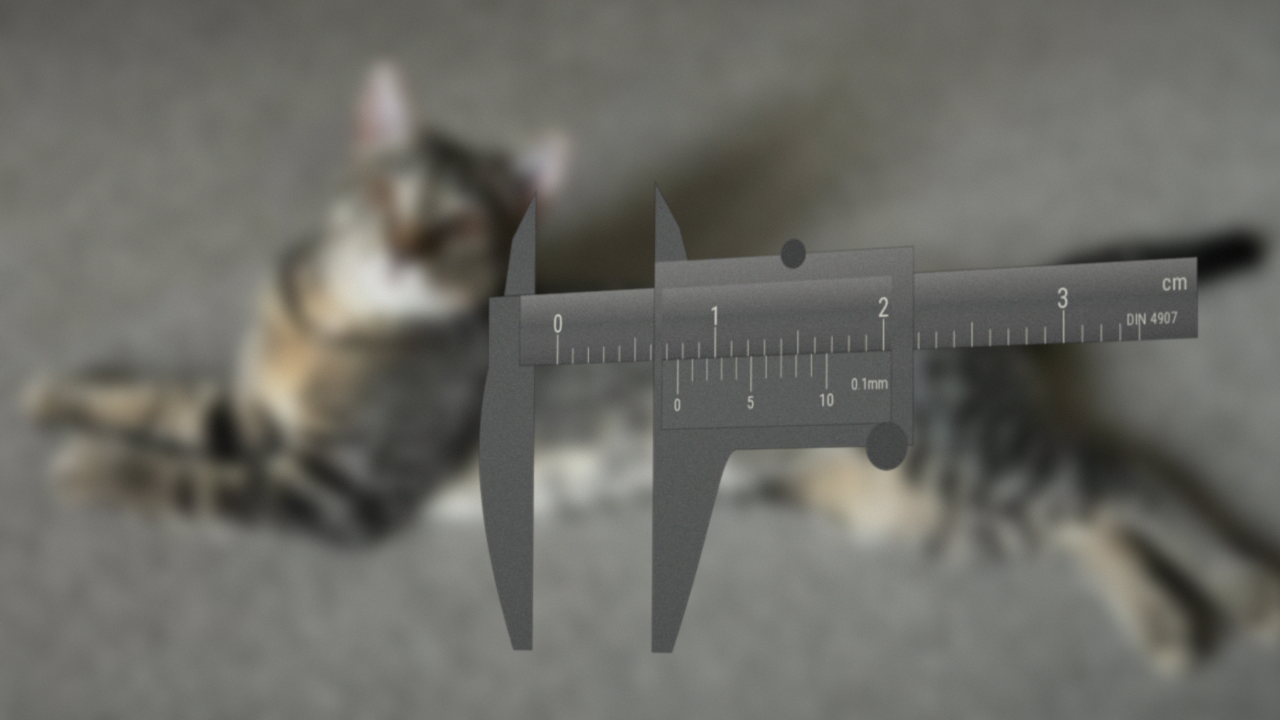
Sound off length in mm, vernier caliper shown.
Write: 7.7 mm
